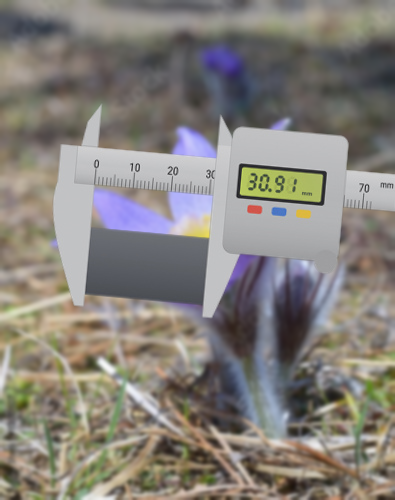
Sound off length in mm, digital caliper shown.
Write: 30.91 mm
